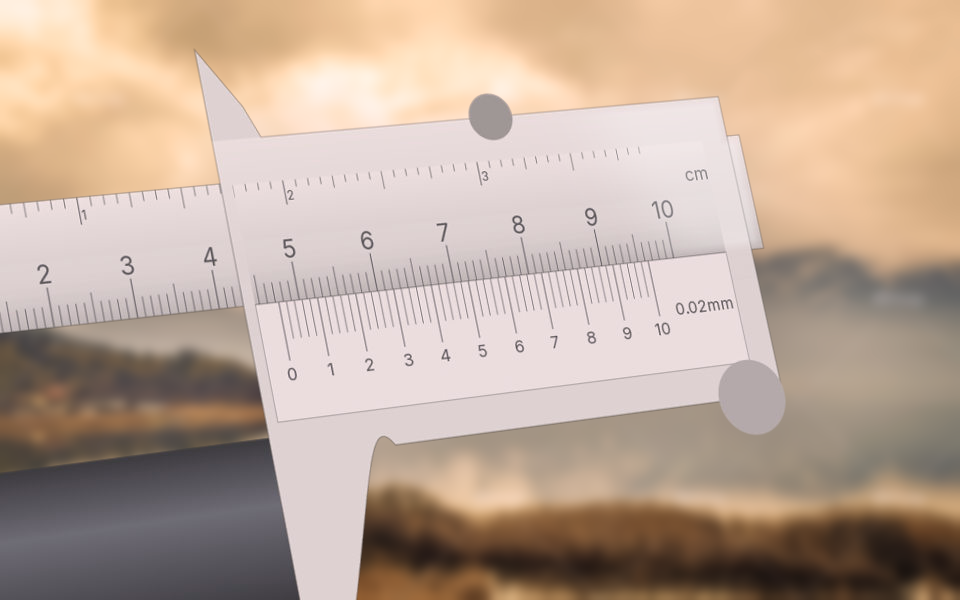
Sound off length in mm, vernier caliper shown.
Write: 47.4 mm
